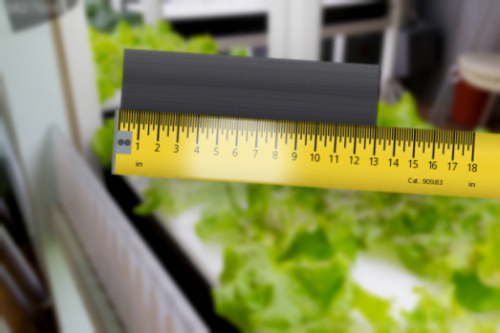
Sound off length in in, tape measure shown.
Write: 13 in
